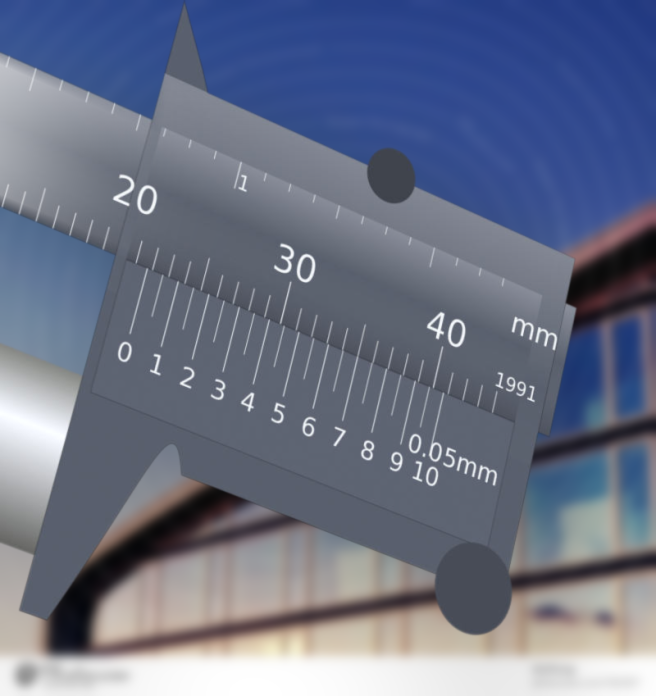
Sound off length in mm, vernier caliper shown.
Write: 21.7 mm
